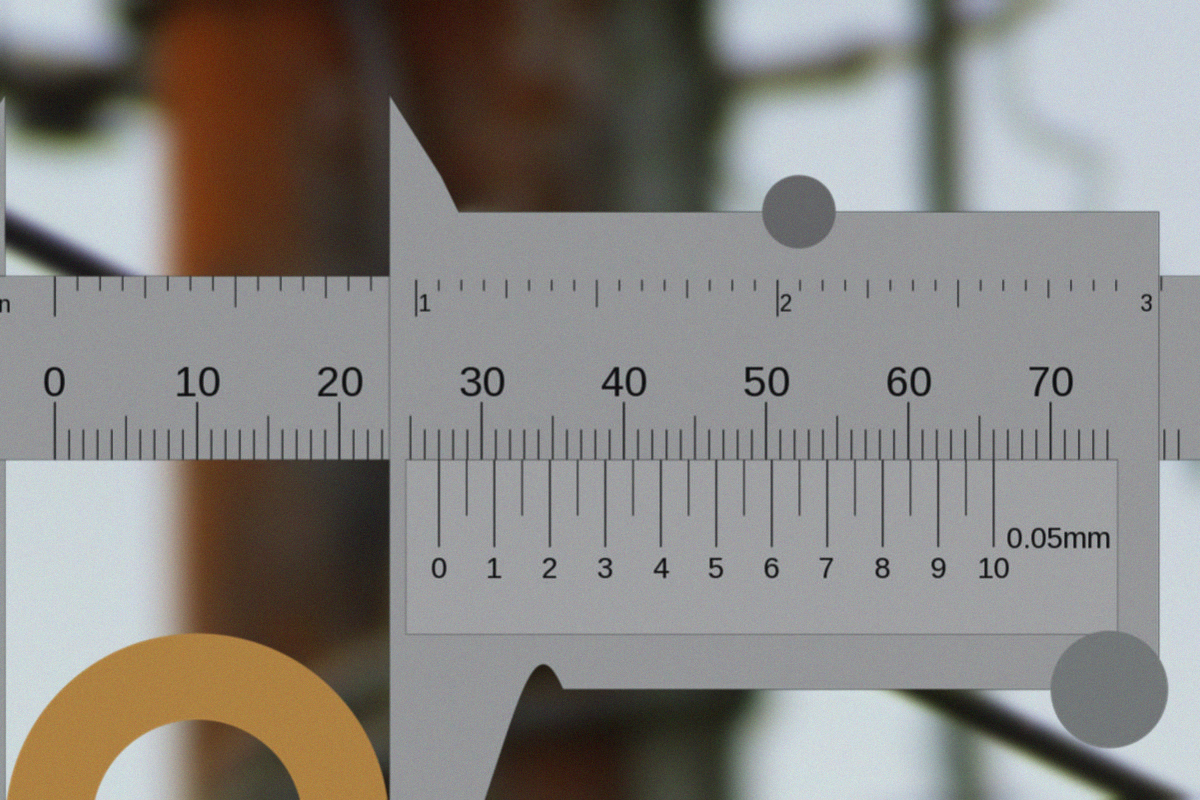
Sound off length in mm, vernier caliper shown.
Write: 27.0 mm
